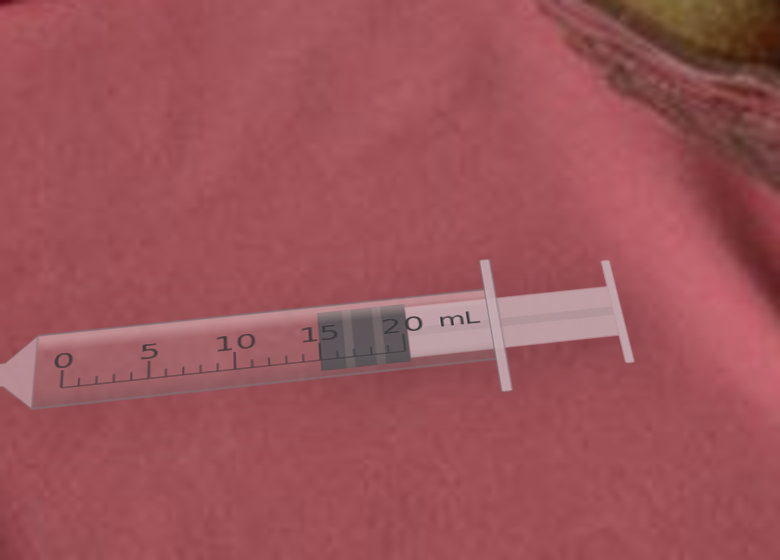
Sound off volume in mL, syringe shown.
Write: 15 mL
